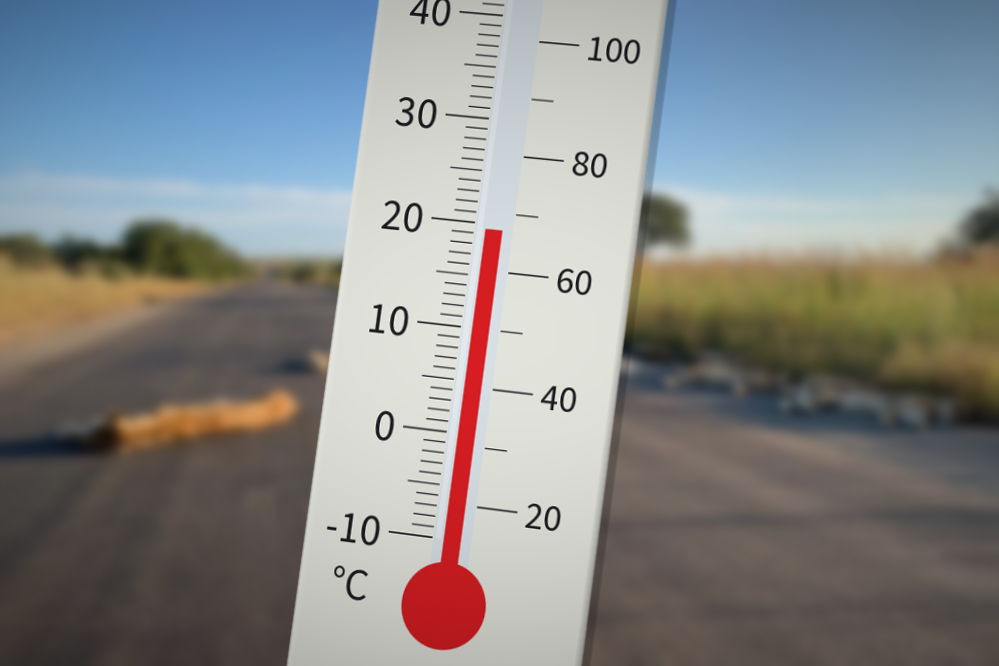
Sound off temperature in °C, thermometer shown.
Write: 19.5 °C
